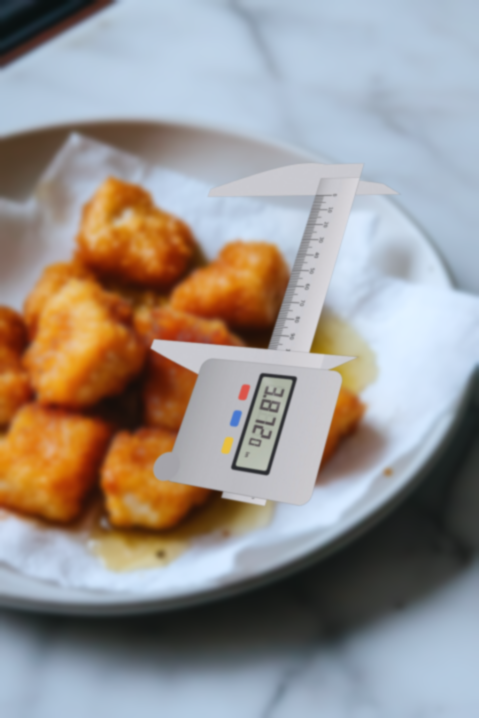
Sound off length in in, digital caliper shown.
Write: 3.8720 in
